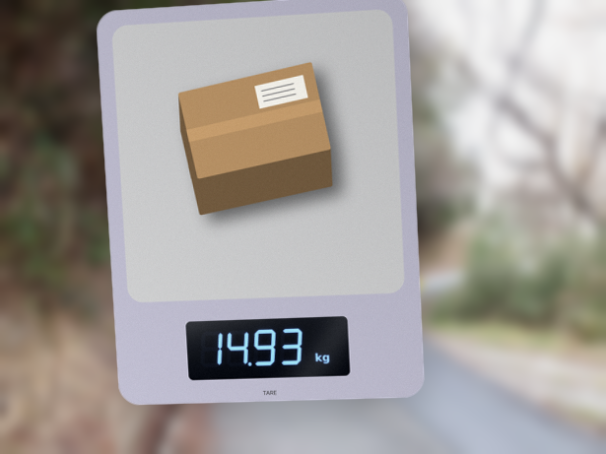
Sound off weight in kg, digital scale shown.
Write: 14.93 kg
